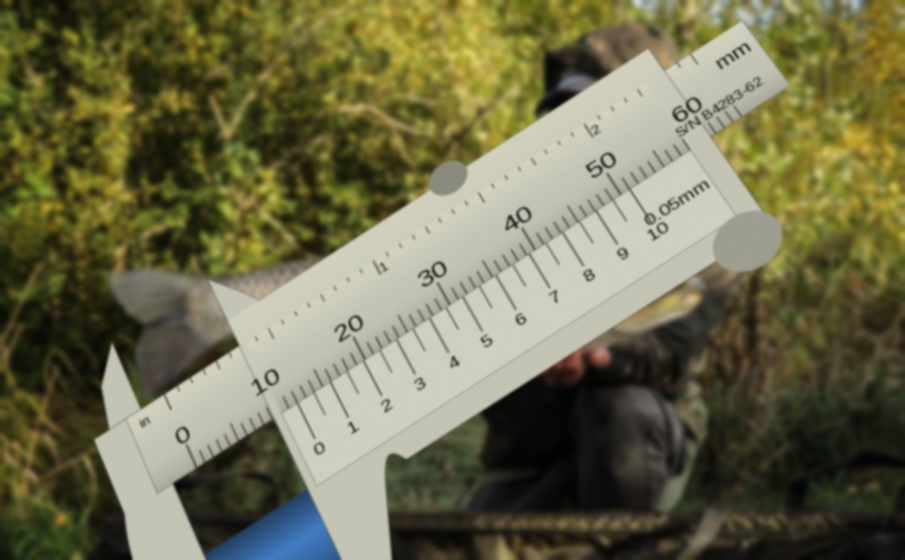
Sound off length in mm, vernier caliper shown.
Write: 12.0 mm
